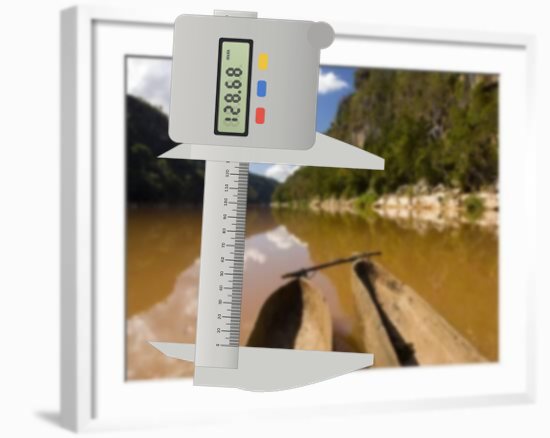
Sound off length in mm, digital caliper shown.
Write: 128.68 mm
